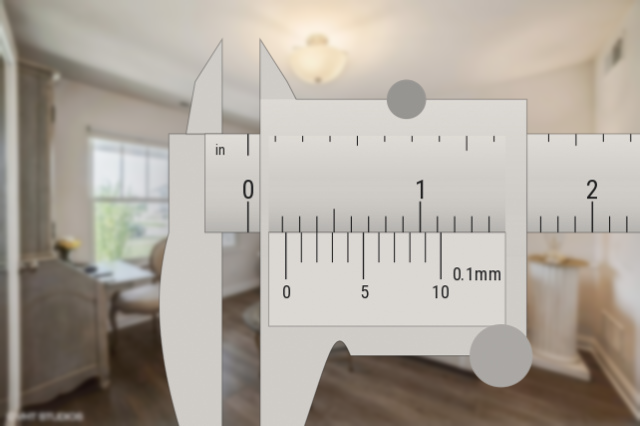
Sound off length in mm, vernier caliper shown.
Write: 2.2 mm
